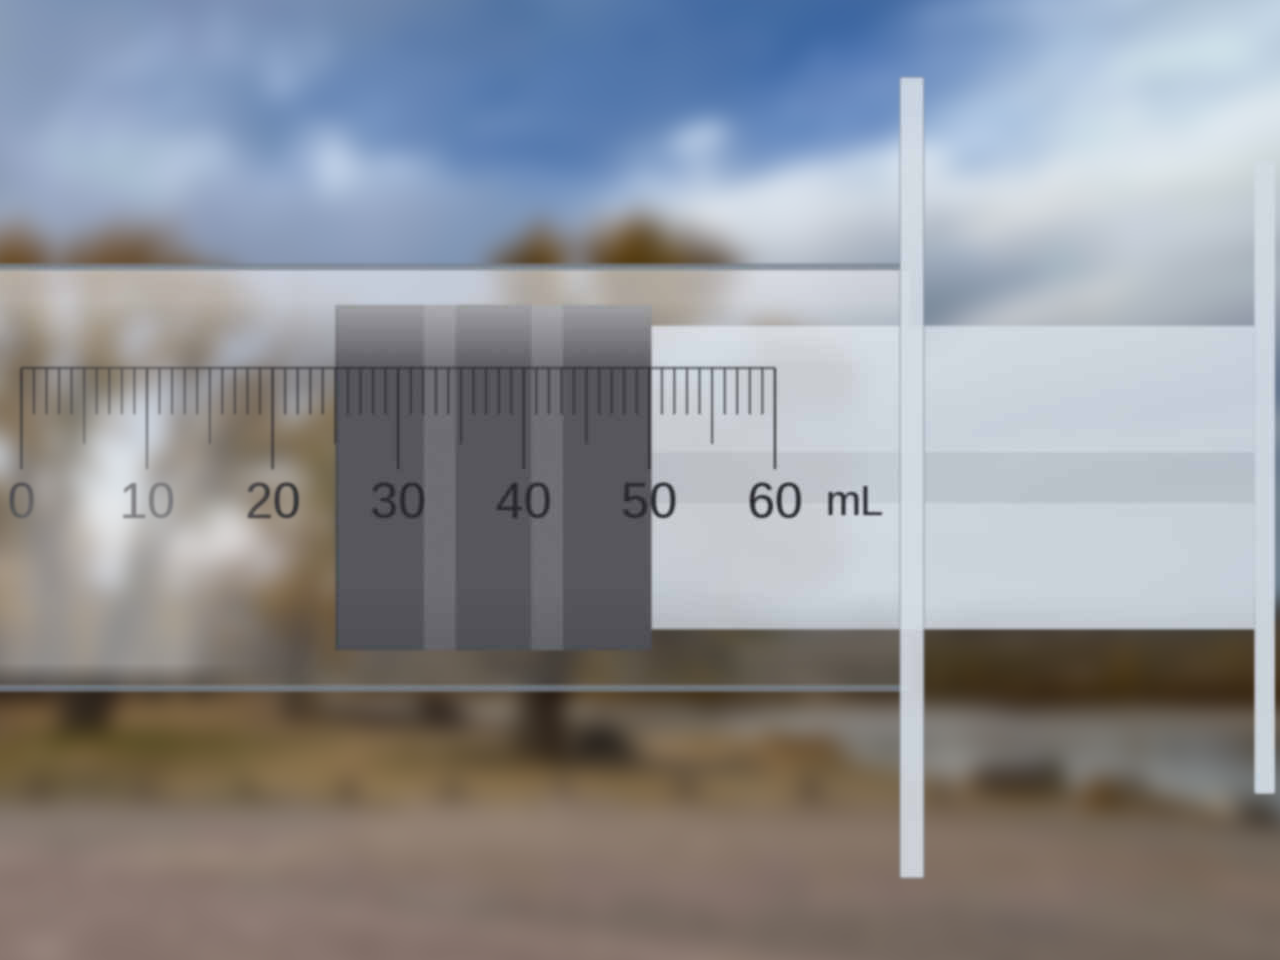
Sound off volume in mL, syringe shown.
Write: 25 mL
